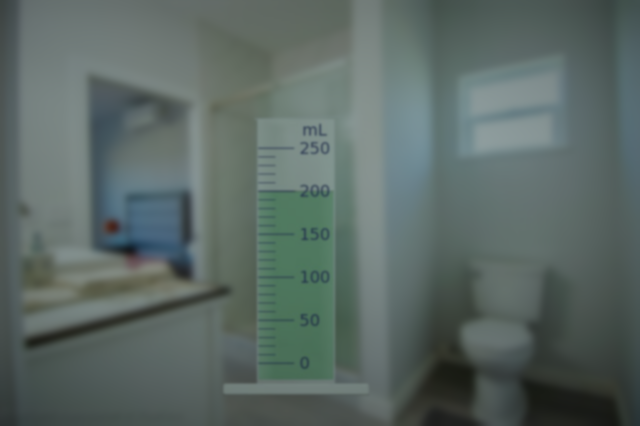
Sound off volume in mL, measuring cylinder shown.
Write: 200 mL
